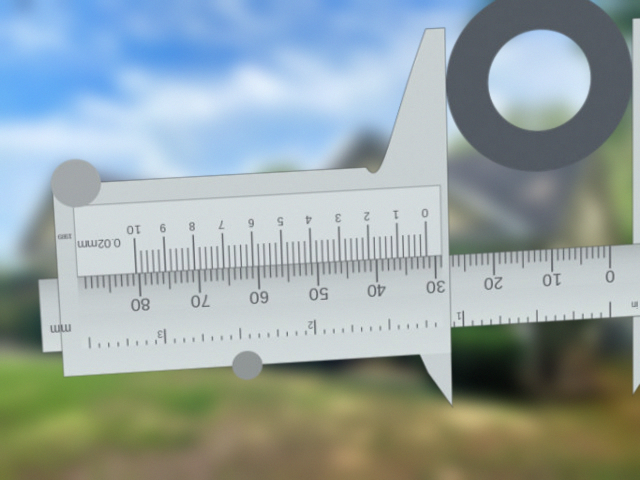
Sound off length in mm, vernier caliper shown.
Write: 31.5 mm
